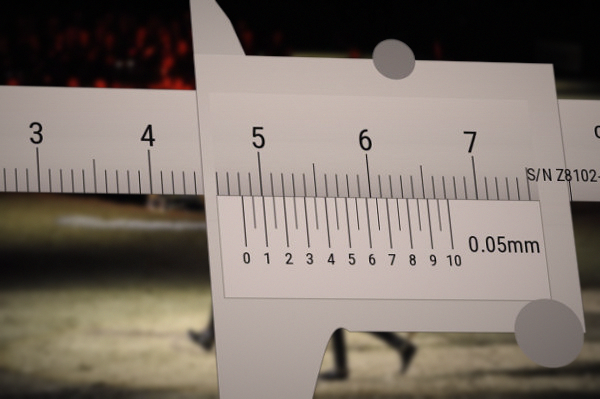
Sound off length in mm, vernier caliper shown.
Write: 48.2 mm
